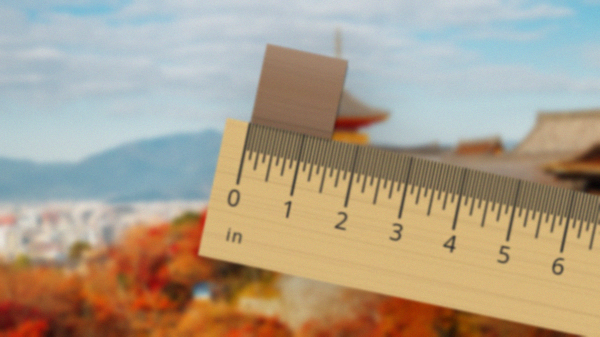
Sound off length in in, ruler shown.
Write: 1.5 in
